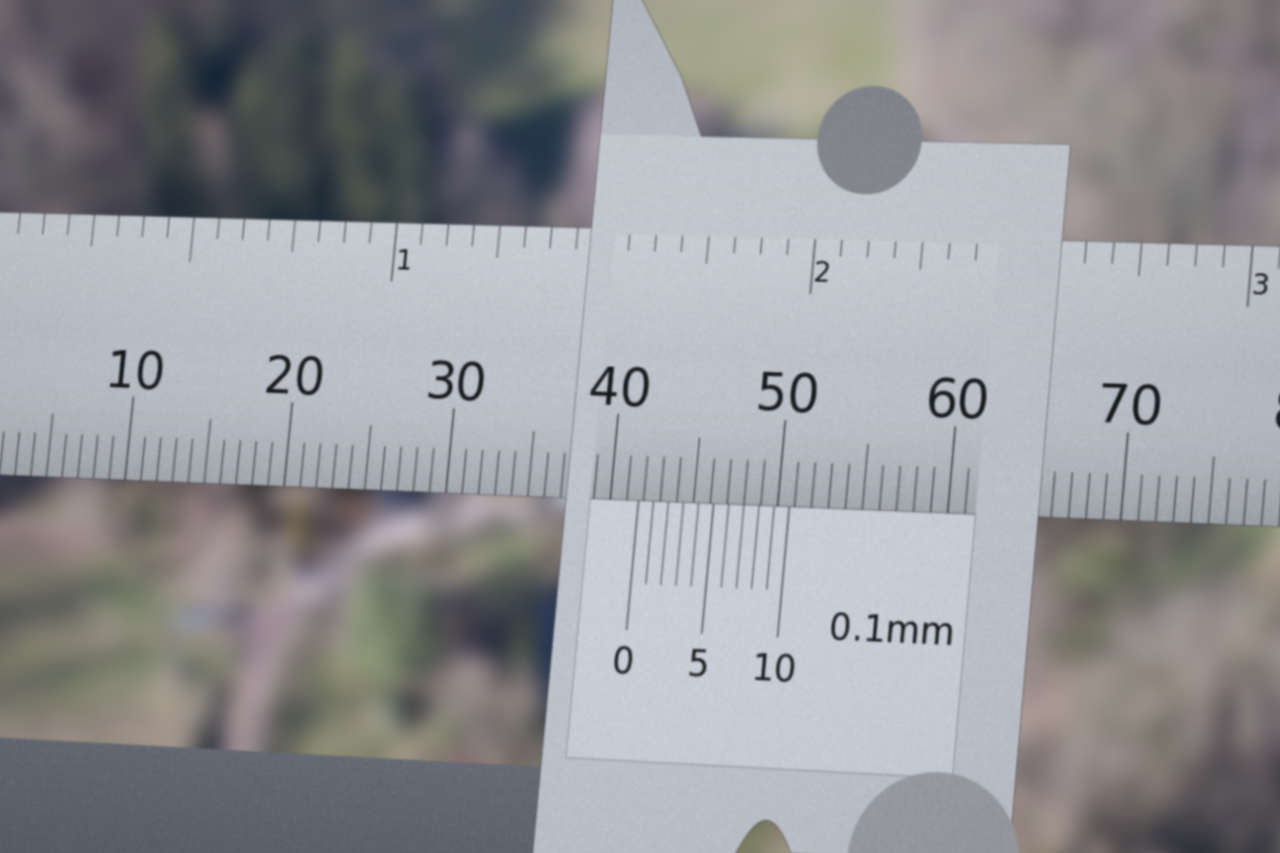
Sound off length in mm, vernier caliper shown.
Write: 41.7 mm
